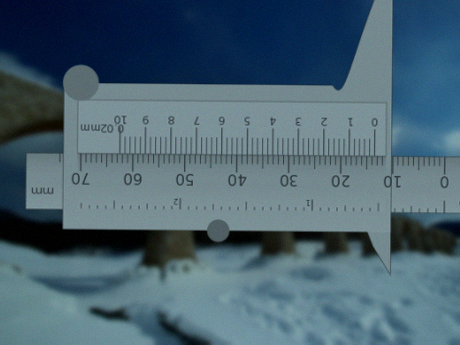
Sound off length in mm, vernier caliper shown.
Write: 13.5 mm
